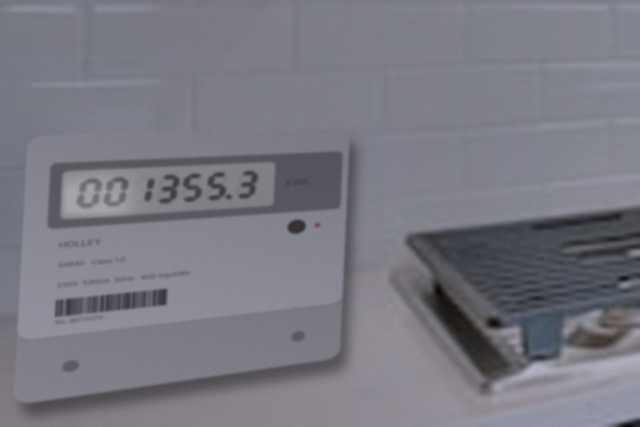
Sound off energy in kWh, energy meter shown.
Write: 1355.3 kWh
